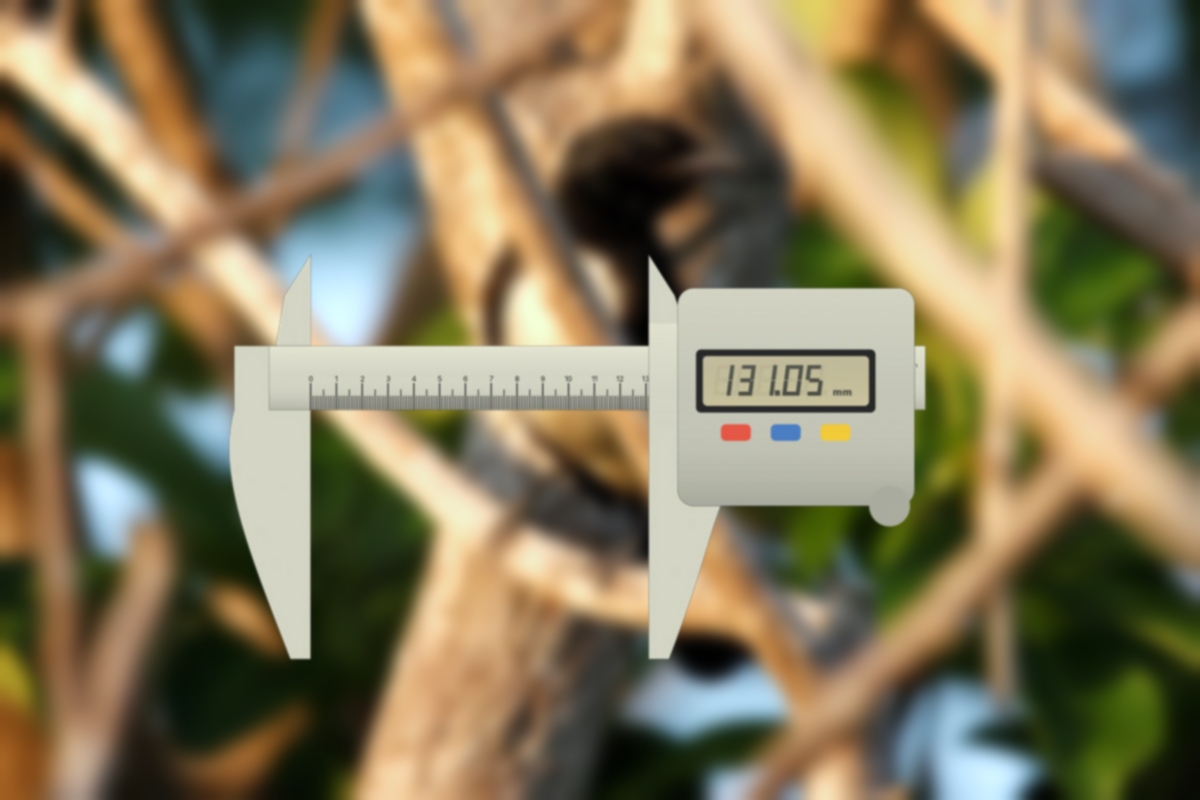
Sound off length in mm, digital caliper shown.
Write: 131.05 mm
